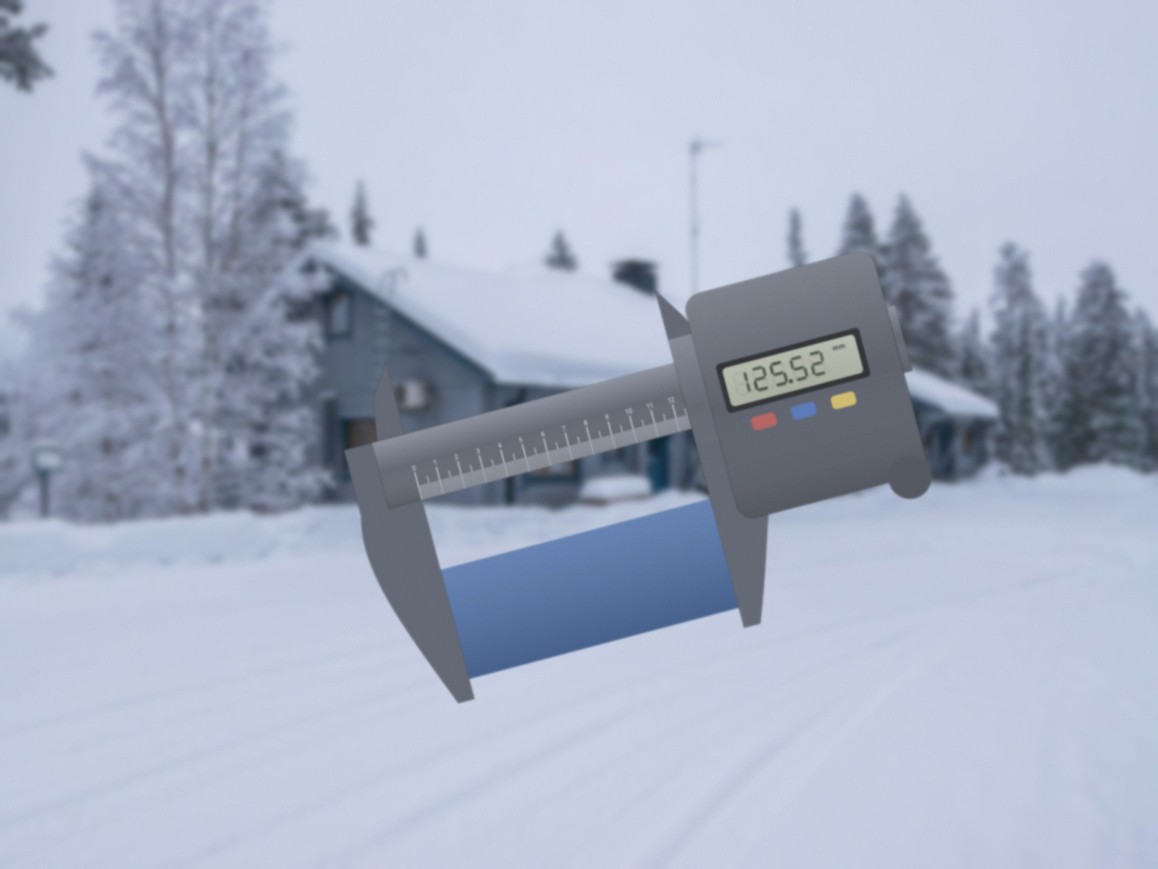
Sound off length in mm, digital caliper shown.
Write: 125.52 mm
